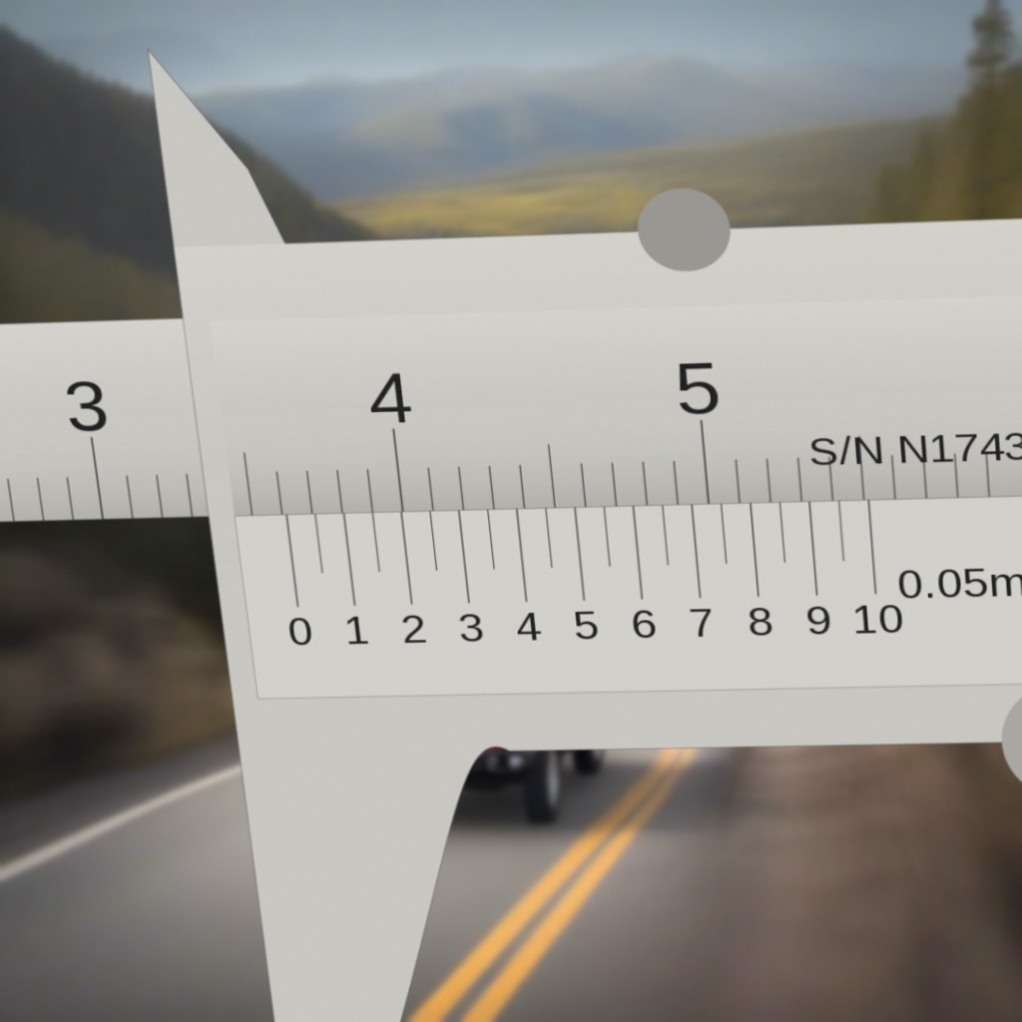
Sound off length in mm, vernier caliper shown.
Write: 36.15 mm
